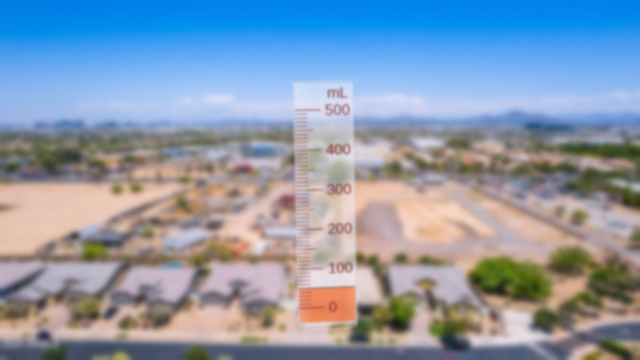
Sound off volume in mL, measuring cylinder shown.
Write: 50 mL
